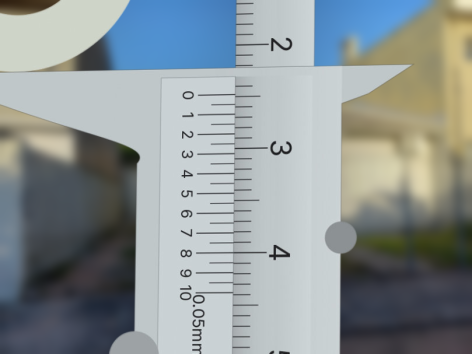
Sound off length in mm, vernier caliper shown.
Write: 24.8 mm
